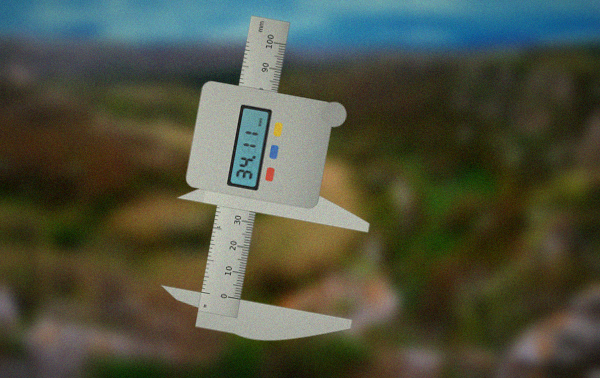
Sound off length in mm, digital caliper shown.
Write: 34.11 mm
